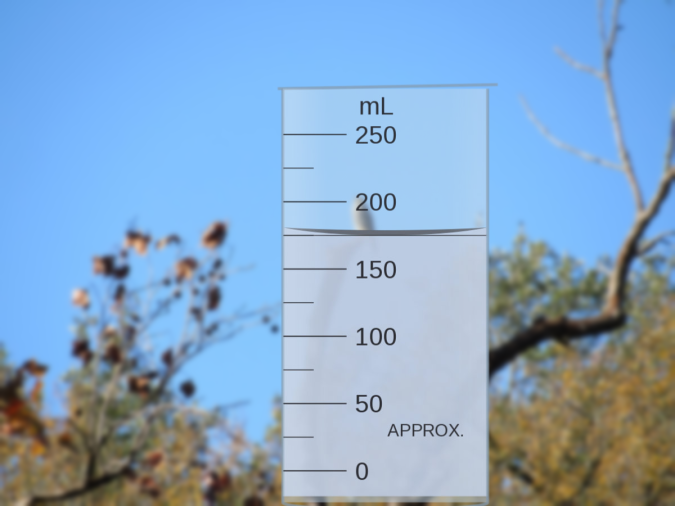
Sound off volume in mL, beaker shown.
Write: 175 mL
